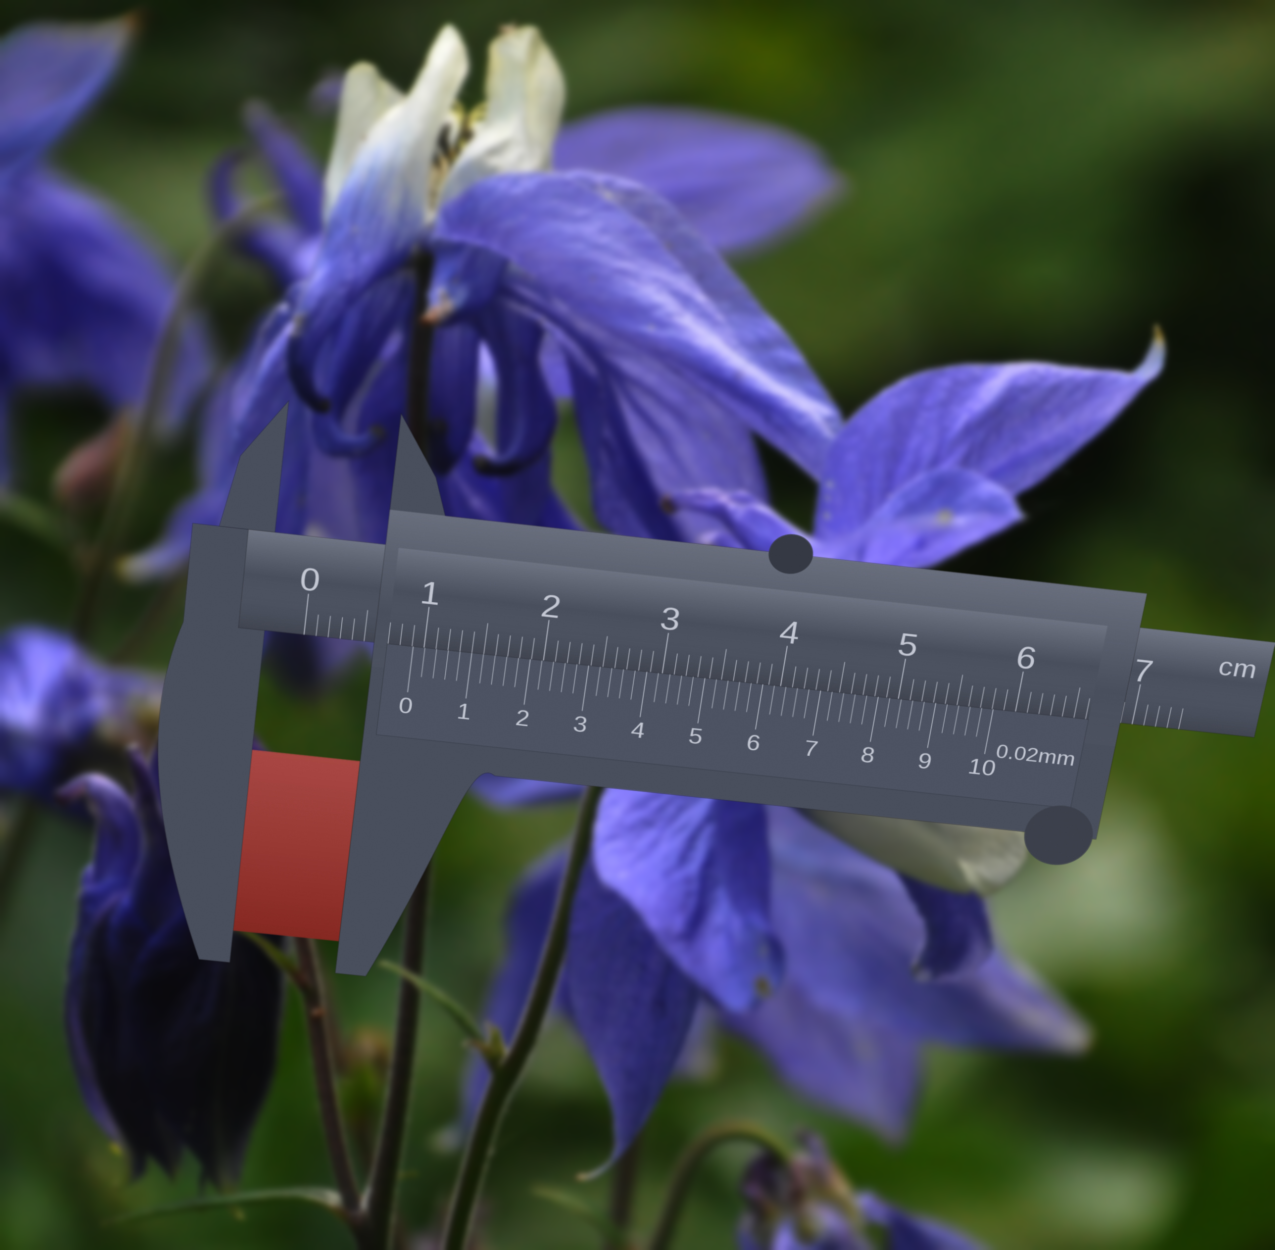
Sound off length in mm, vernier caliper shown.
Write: 9.1 mm
